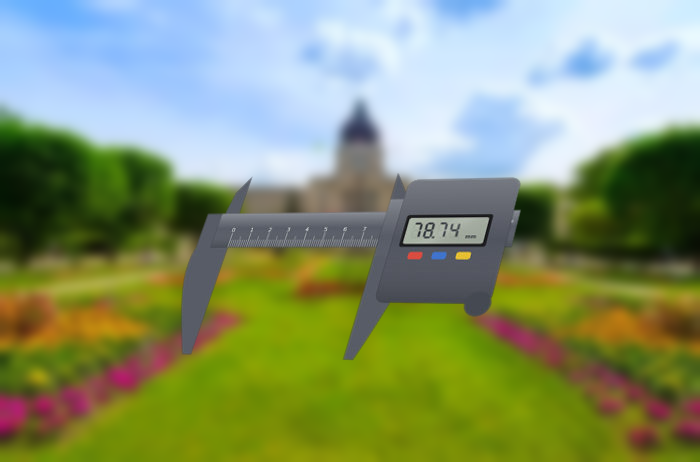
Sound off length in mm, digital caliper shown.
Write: 78.74 mm
